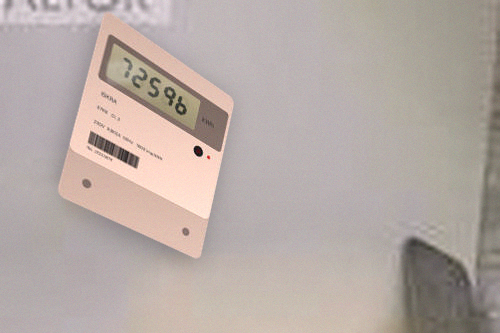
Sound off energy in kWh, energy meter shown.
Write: 72596 kWh
